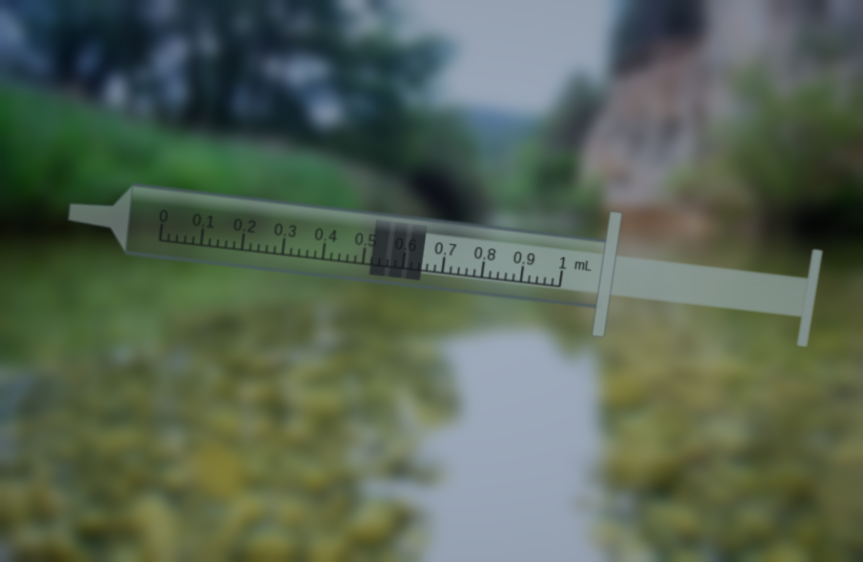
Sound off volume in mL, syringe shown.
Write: 0.52 mL
